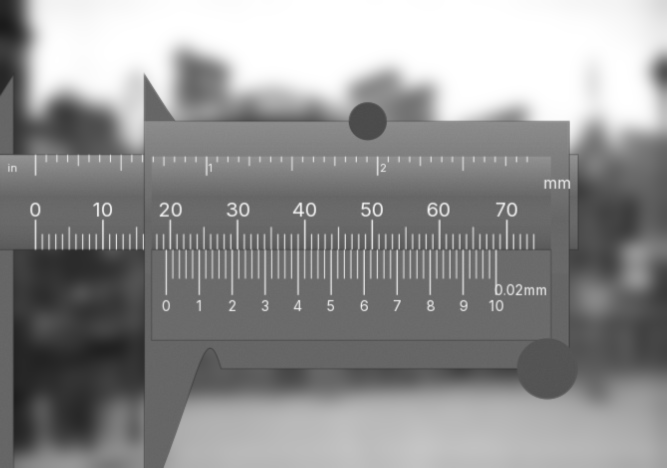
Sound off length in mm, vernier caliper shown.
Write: 19.4 mm
